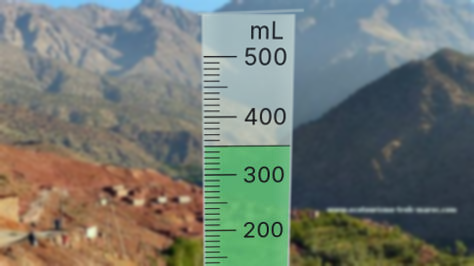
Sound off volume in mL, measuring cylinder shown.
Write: 350 mL
